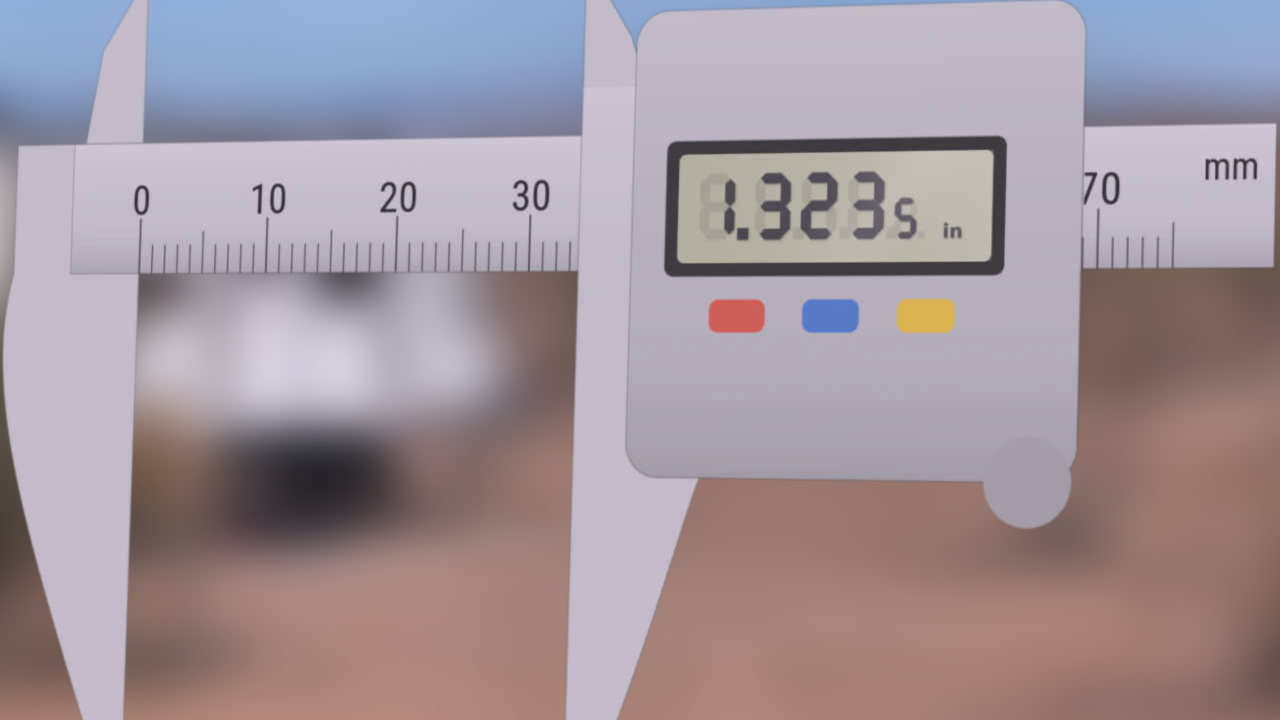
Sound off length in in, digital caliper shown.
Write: 1.3235 in
